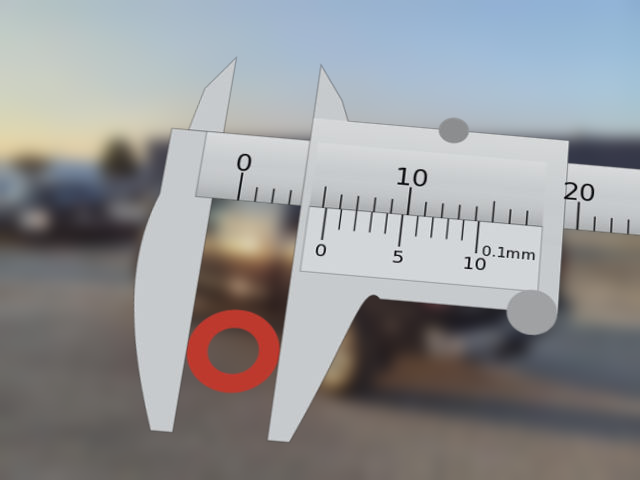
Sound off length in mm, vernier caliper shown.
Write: 5.2 mm
